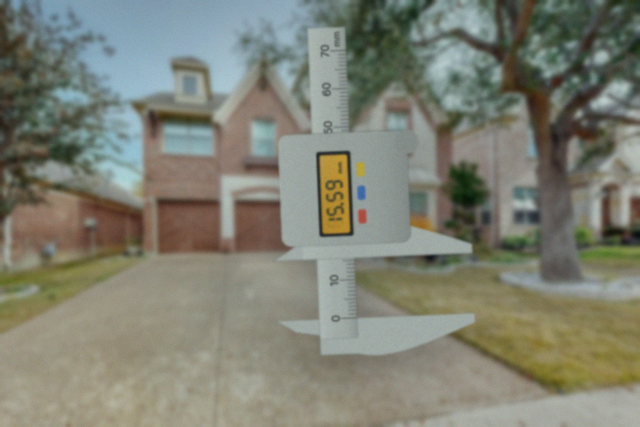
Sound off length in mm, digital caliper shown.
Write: 15.59 mm
